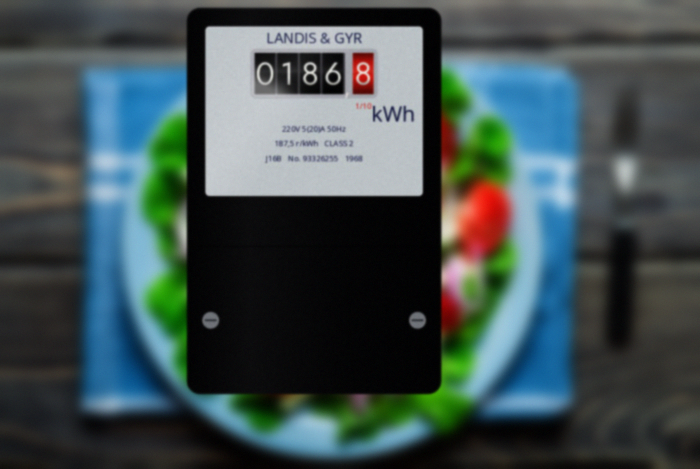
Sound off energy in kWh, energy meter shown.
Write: 186.8 kWh
